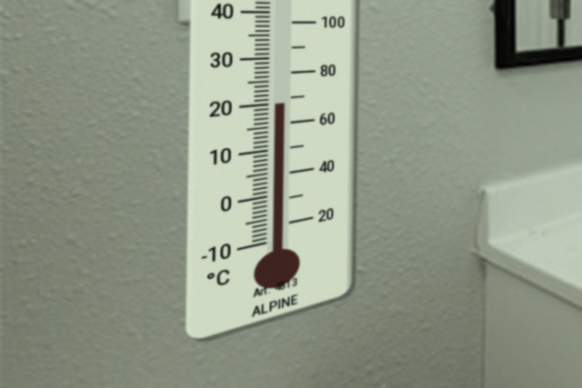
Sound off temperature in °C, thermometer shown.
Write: 20 °C
